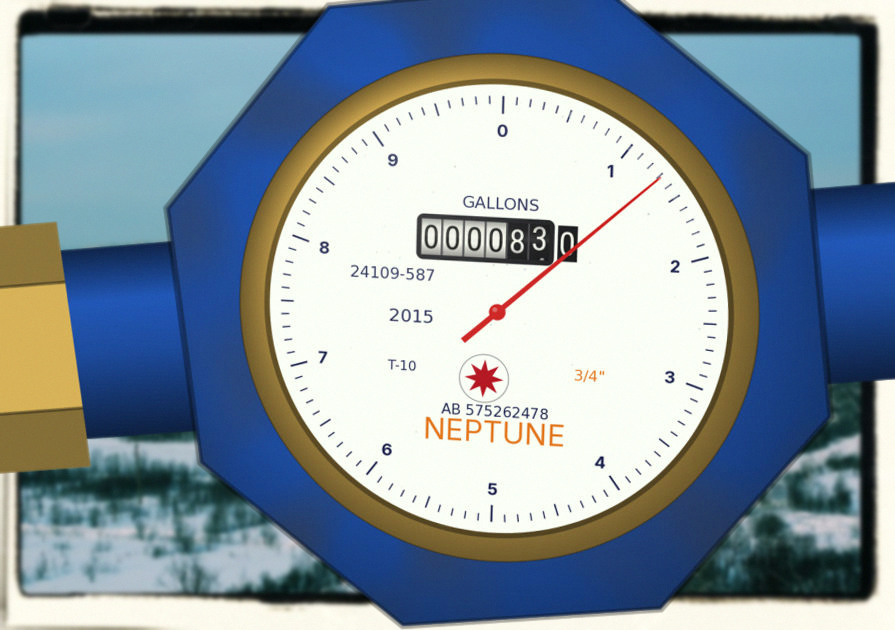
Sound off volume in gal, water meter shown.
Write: 831.3 gal
